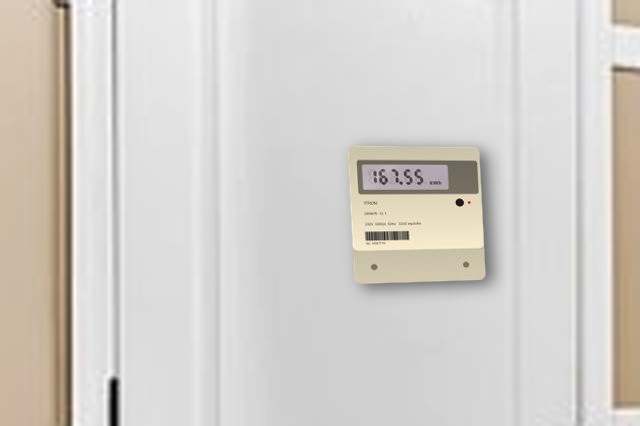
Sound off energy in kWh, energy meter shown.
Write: 167.55 kWh
